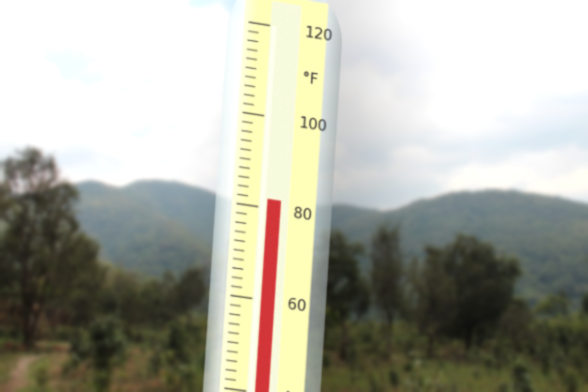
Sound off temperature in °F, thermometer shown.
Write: 82 °F
